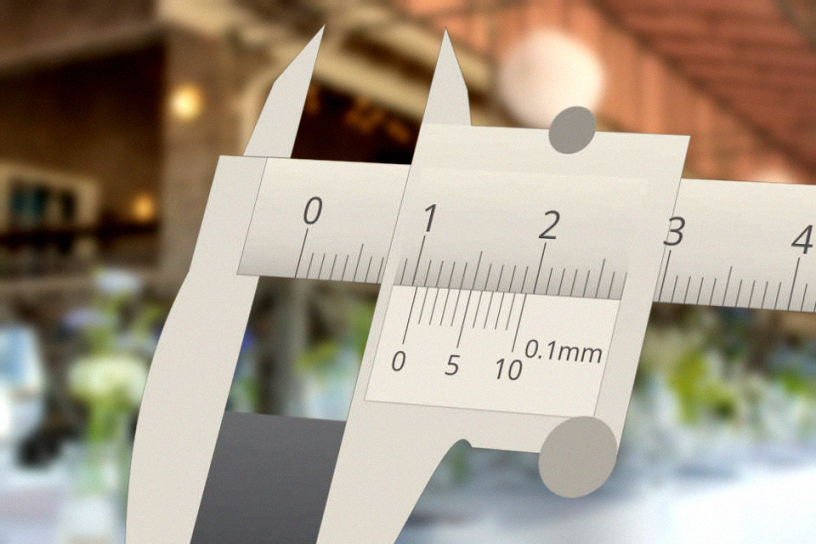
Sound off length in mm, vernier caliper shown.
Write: 10.4 mm
